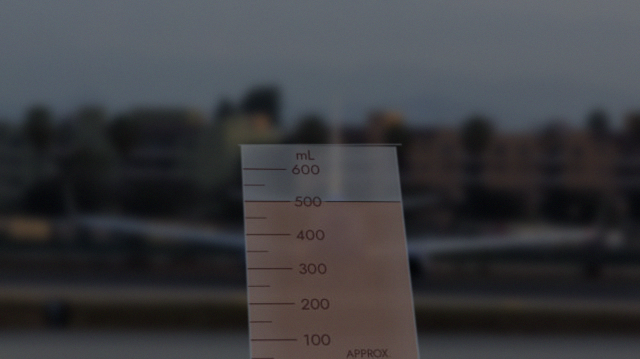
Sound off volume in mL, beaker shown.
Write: 500 mL
